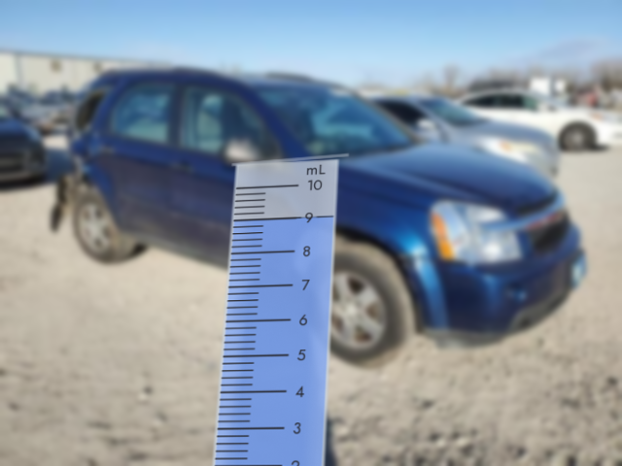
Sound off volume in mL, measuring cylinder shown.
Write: 9 mL
